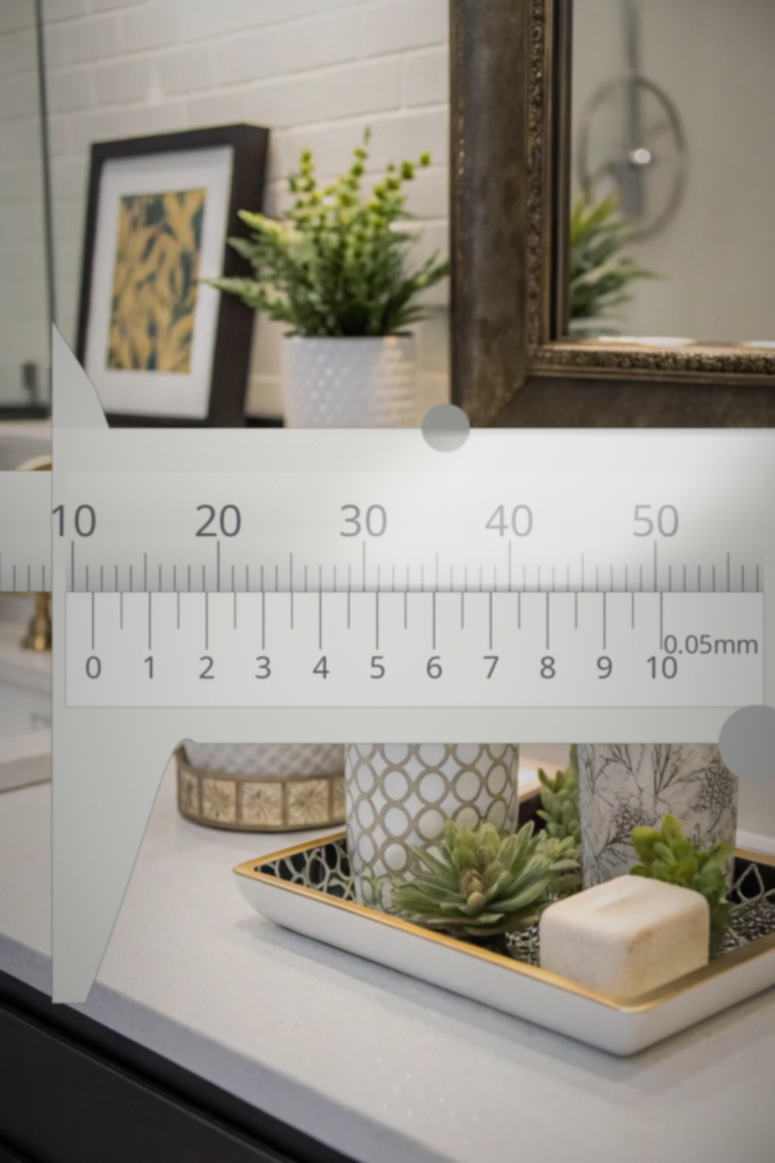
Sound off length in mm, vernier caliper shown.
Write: 11.4 mm
